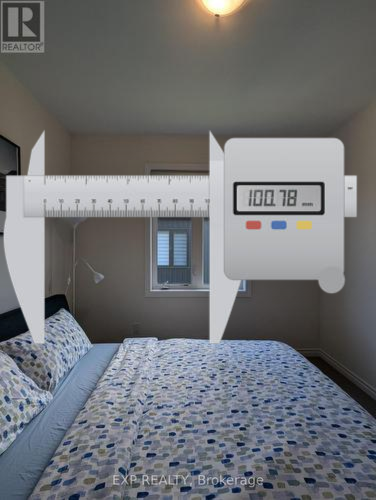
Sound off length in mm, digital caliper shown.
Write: 100.78 mm
